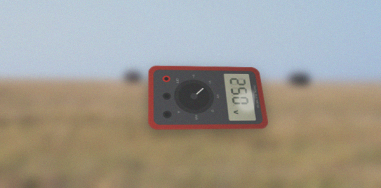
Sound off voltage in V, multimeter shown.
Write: 250 V
